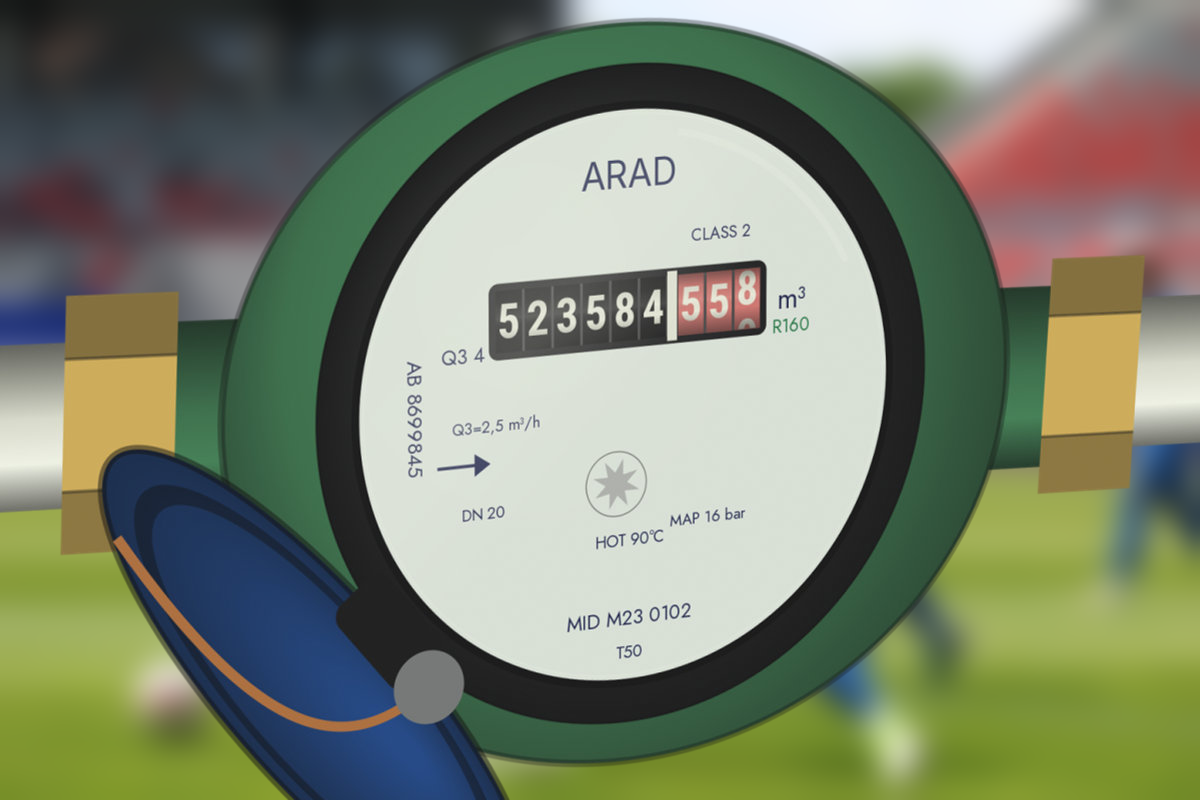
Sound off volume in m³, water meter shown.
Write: 523584.558 m³
